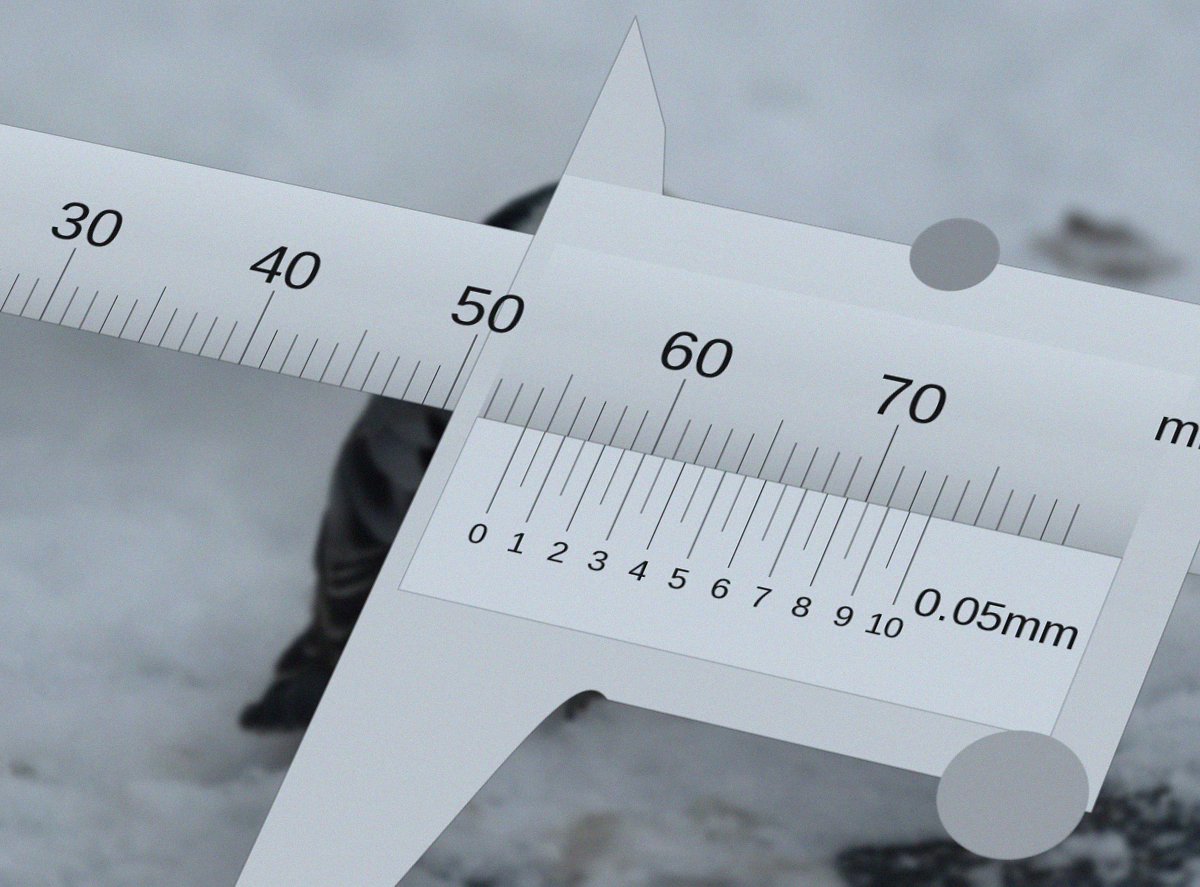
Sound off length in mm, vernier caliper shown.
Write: 54.0 mm
